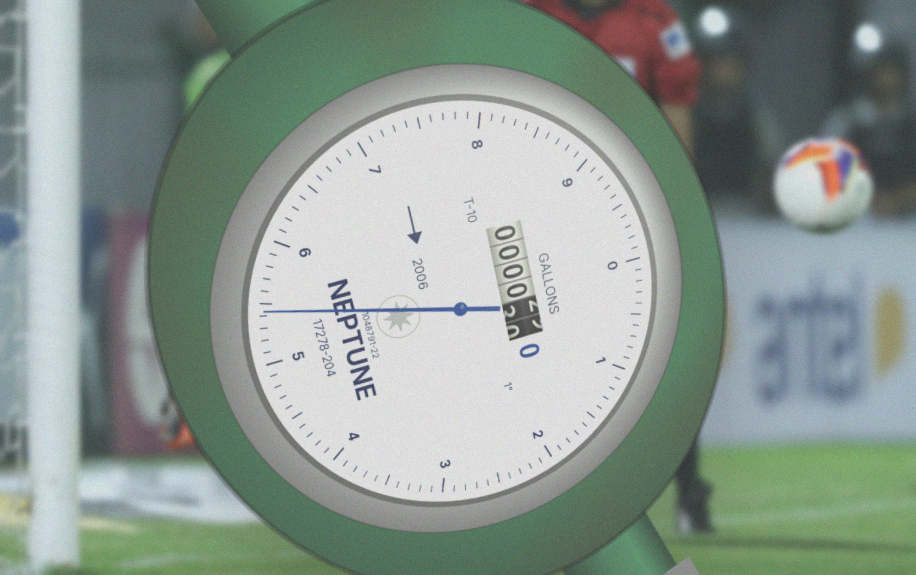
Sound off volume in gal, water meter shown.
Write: 295.4 gal
